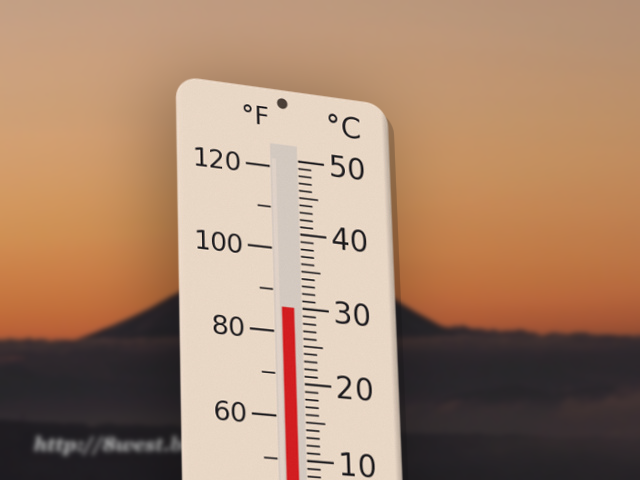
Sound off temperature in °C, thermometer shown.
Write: 30 °C
